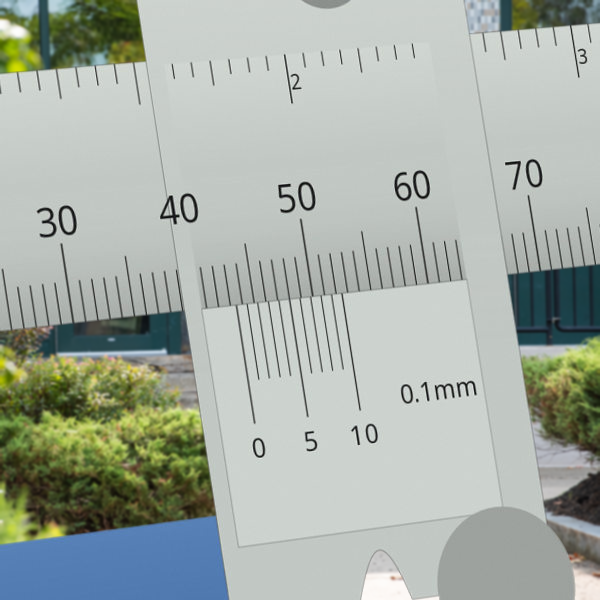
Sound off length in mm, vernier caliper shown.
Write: 43.5 mm
